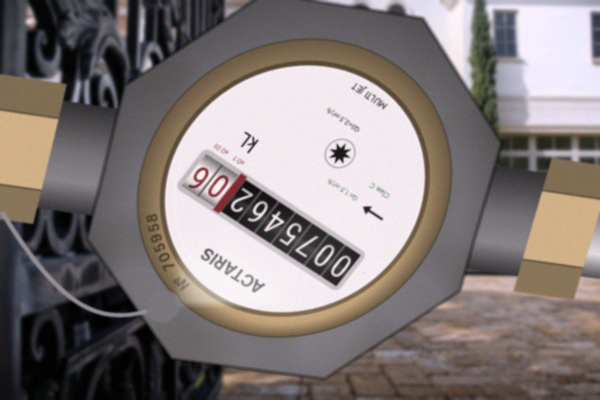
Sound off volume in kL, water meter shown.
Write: 75462.06 kL
